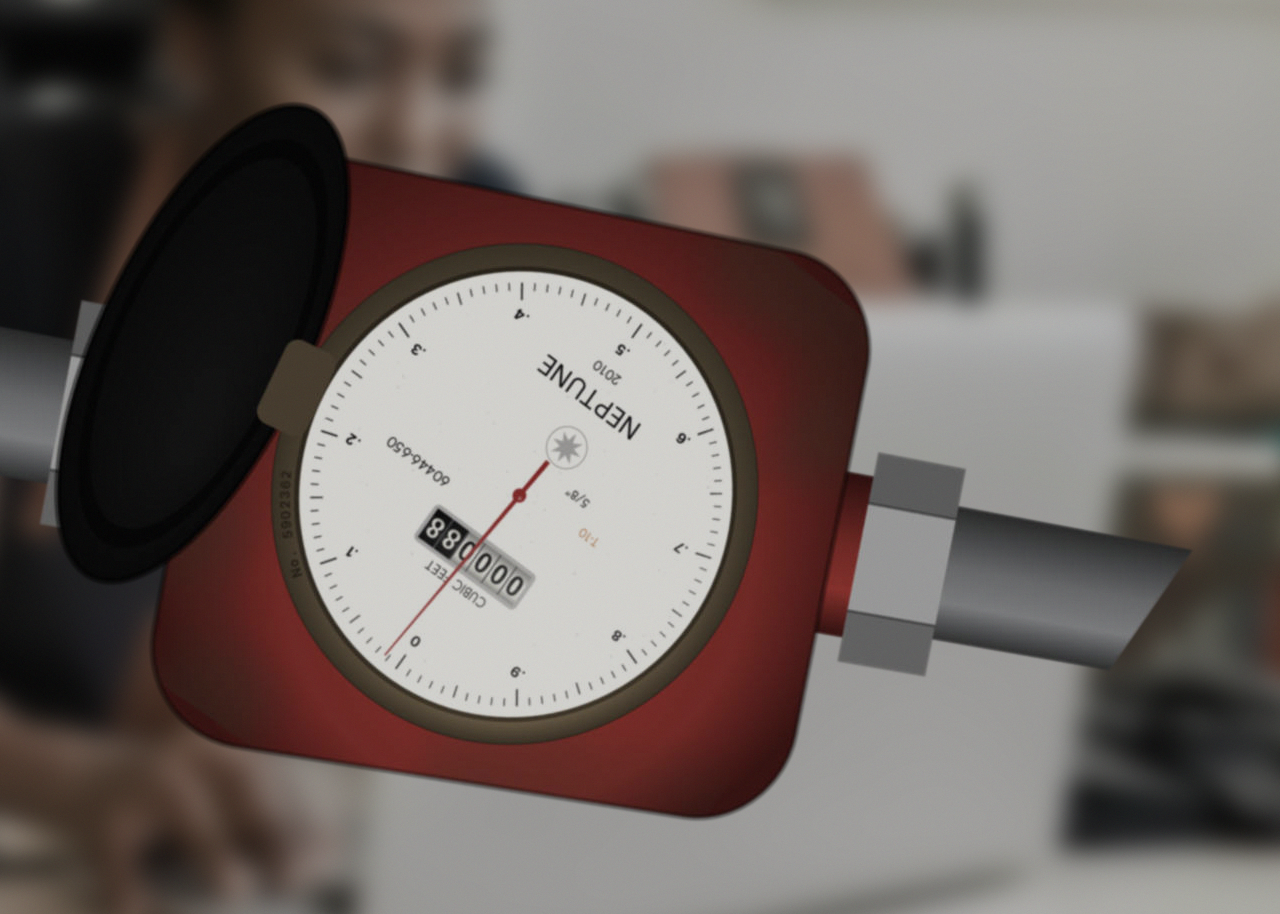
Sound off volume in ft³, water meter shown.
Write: 88.01 ft³
